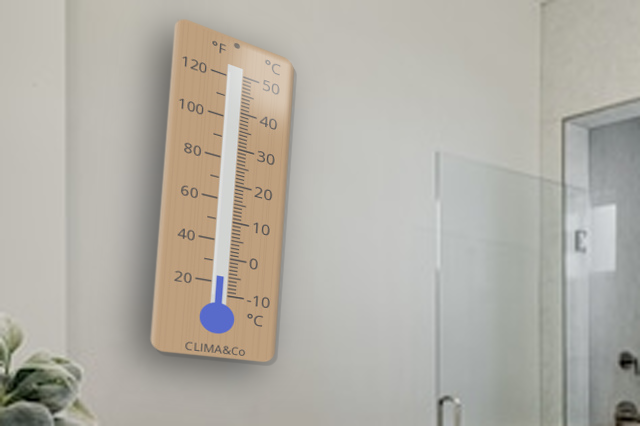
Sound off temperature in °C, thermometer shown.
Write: -5 °C
